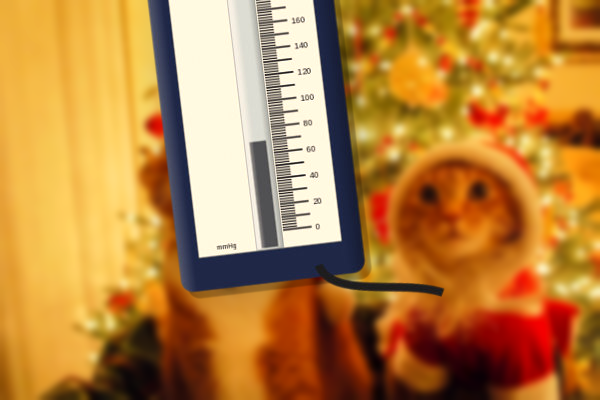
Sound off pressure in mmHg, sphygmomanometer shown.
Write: 70 mmHg
